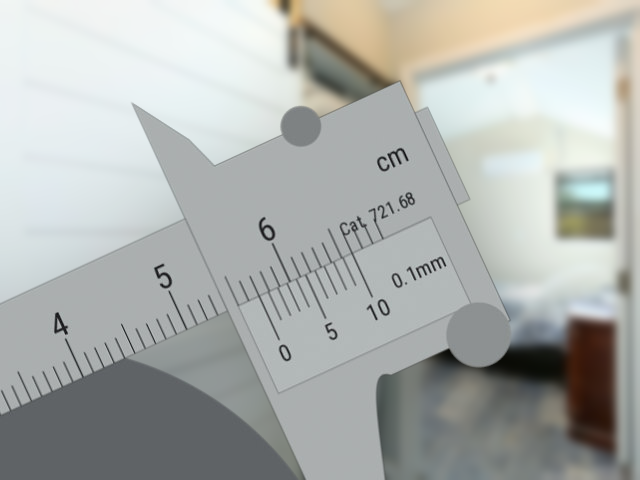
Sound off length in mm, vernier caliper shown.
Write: 57.0 mm
